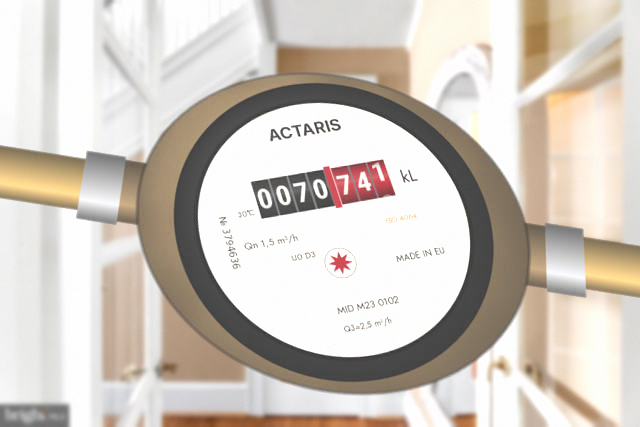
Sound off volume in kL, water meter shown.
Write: 70.741 kL
